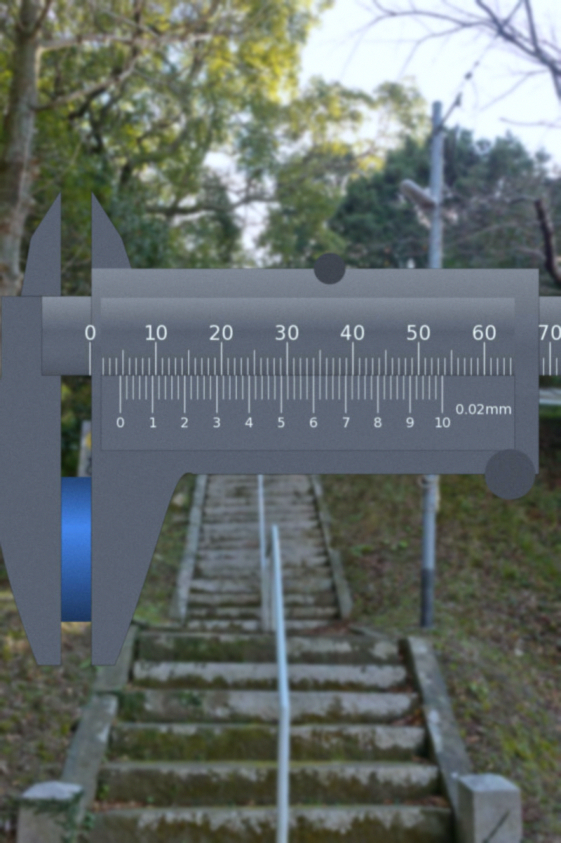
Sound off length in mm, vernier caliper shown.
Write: 4.6 mm
